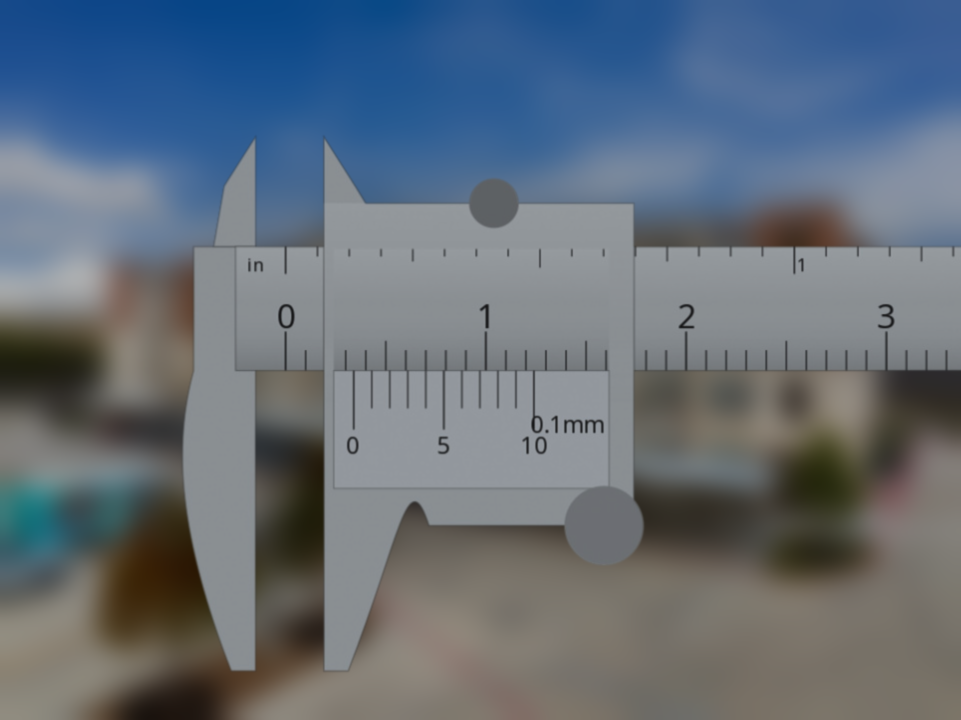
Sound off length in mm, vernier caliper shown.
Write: 3.4 mm
